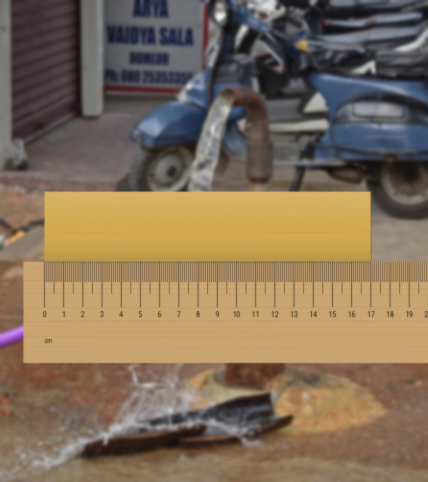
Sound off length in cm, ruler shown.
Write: 17 cm
